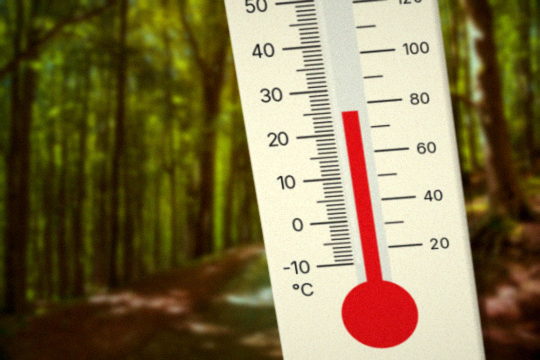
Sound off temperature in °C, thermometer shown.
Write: 25 °C
